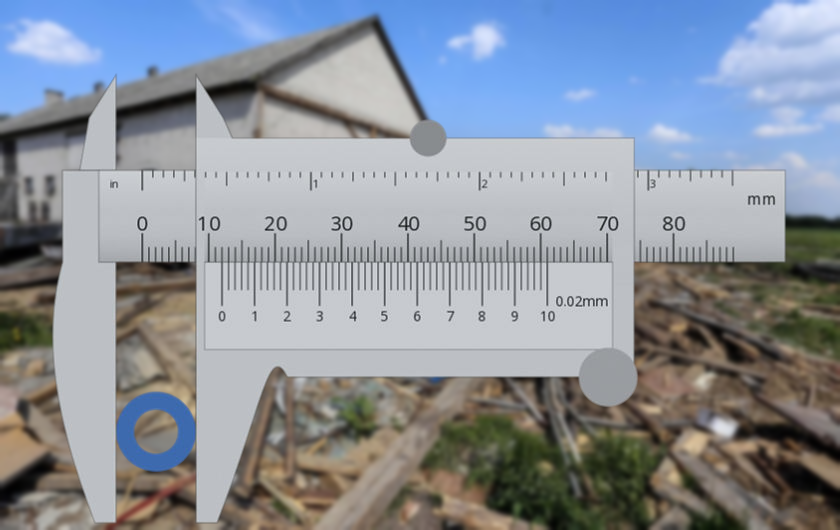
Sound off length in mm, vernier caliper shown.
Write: 12.0 mm
